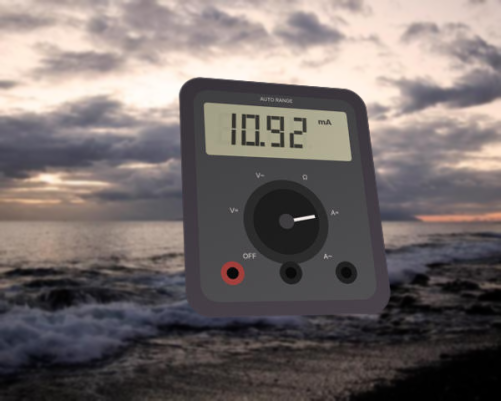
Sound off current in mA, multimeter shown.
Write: 10.92 mA
